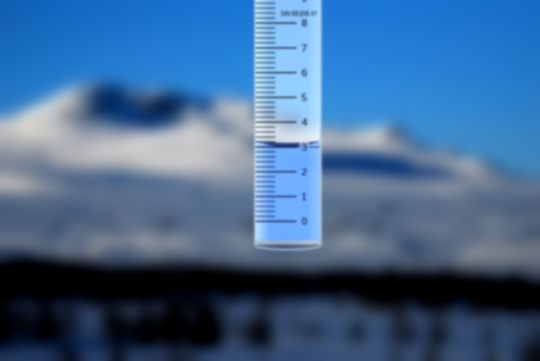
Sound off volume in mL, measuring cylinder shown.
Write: 3 mL
